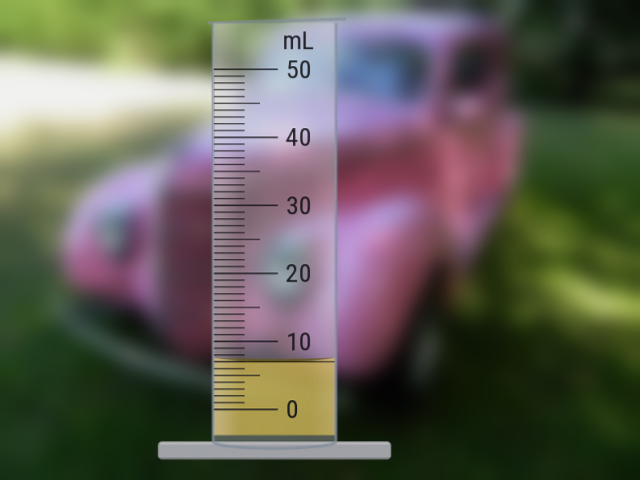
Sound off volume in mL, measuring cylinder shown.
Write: 7 mL
